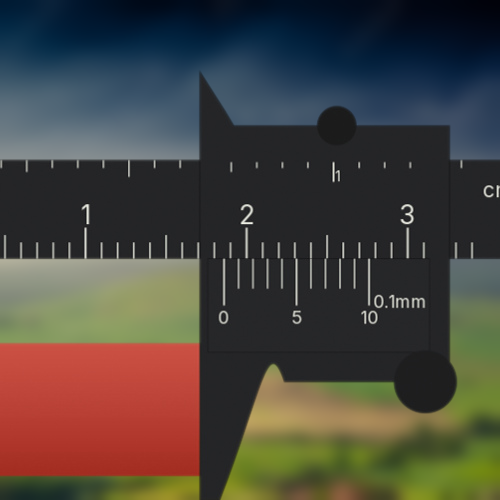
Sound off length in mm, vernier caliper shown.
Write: 18.6 mm
